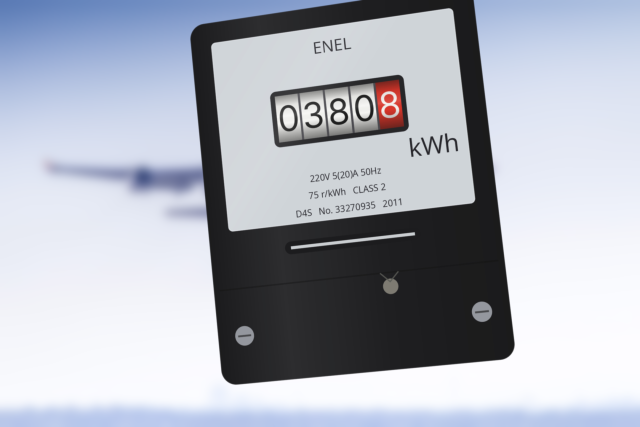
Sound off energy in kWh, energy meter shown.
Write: 380.8 kWh
